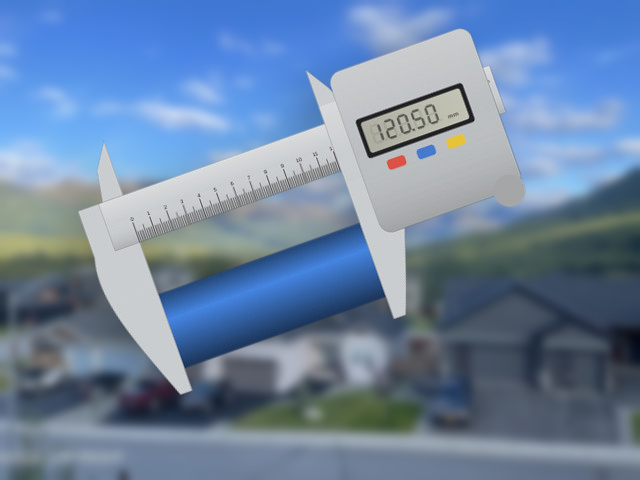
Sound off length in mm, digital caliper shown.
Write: 120.50 mm
